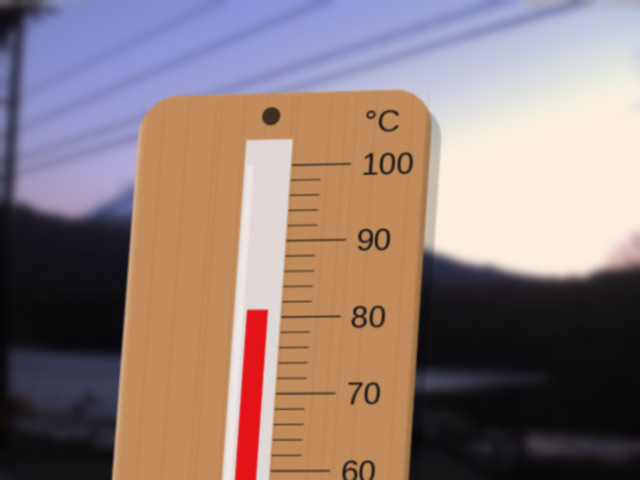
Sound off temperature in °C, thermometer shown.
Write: 81 °C
